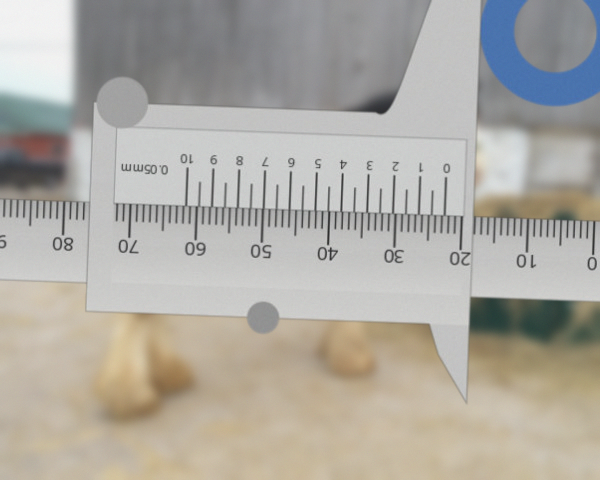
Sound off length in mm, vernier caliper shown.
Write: 22.6 mm
